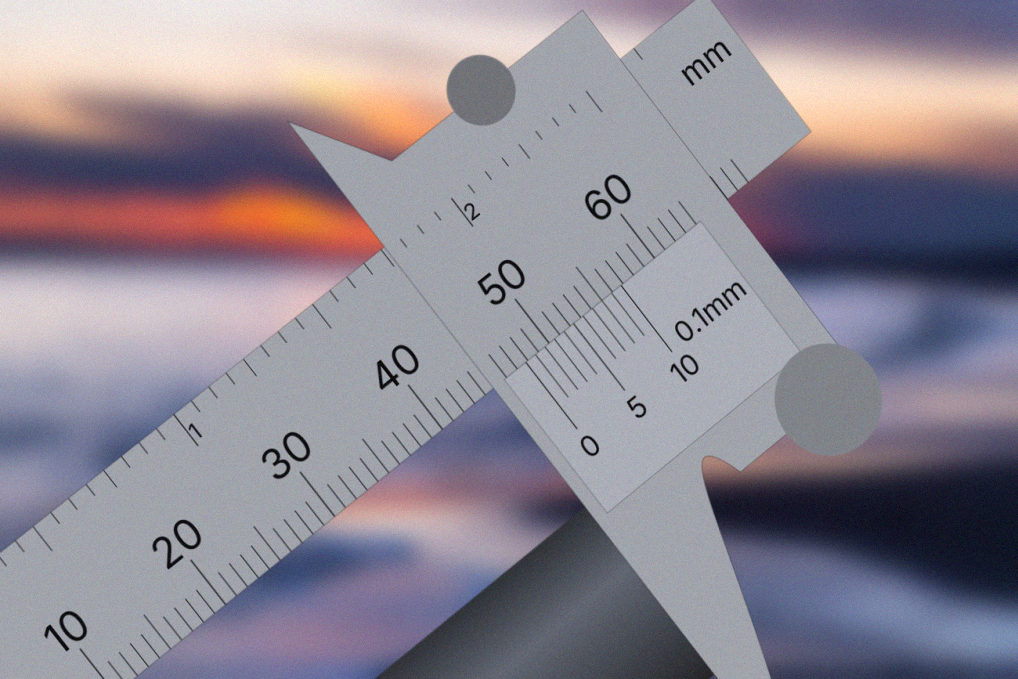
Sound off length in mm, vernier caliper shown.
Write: 47.8 mm
